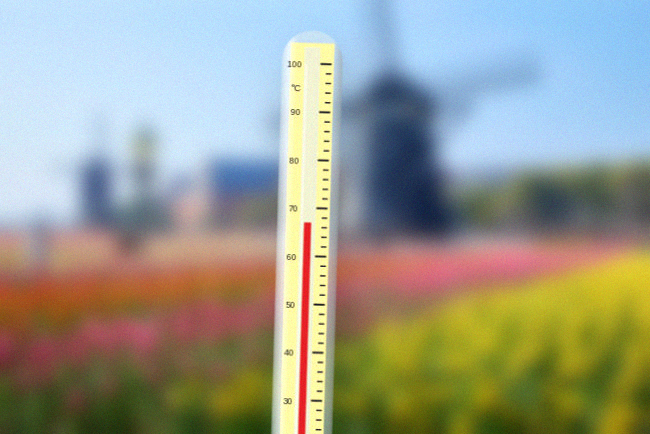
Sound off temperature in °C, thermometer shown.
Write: 67 °C
